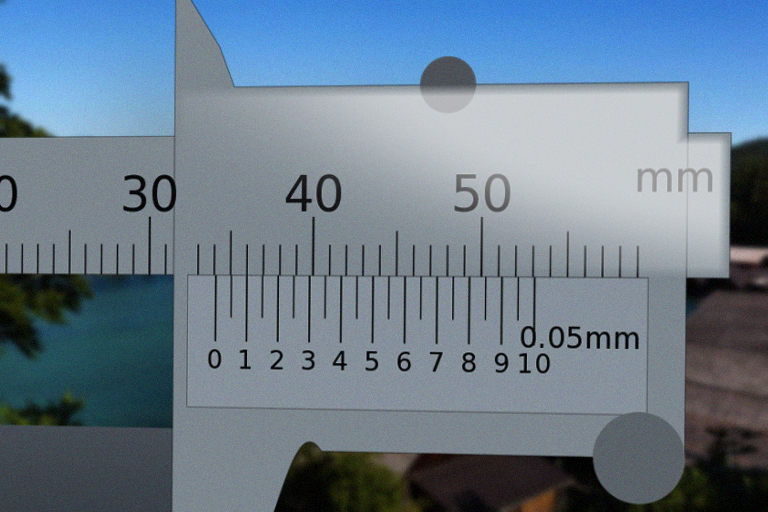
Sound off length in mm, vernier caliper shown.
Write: 34.1 mm
